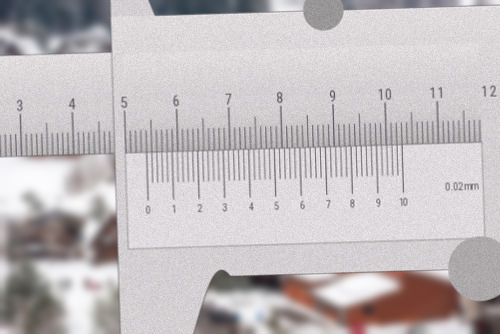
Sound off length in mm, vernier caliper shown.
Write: 54.0 mm
